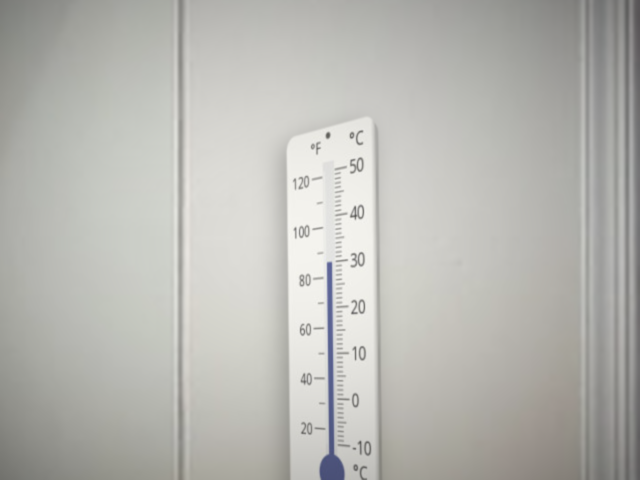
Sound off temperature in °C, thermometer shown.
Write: 30 °C
